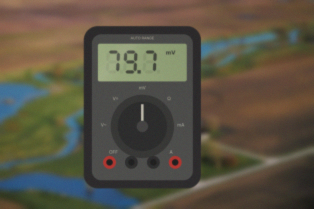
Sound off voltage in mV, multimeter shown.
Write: 79.7 mV
